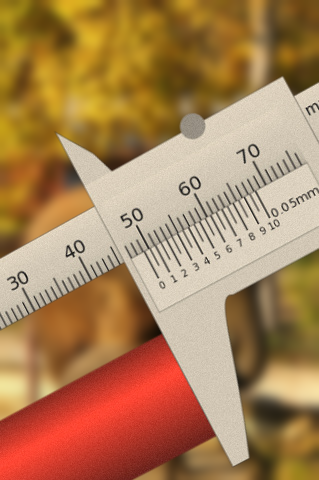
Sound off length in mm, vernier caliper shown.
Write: 49.2 mm
